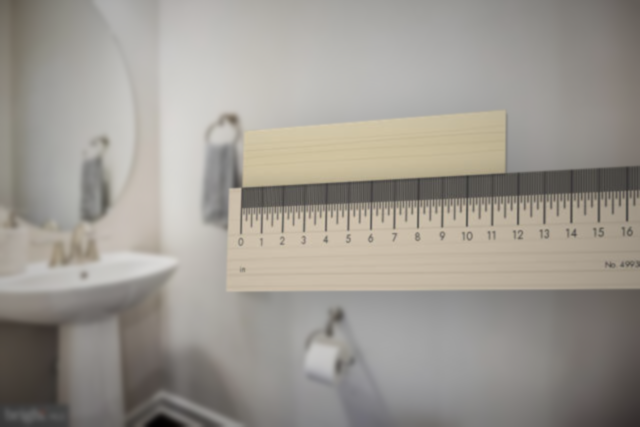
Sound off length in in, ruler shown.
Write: 11.5 in
